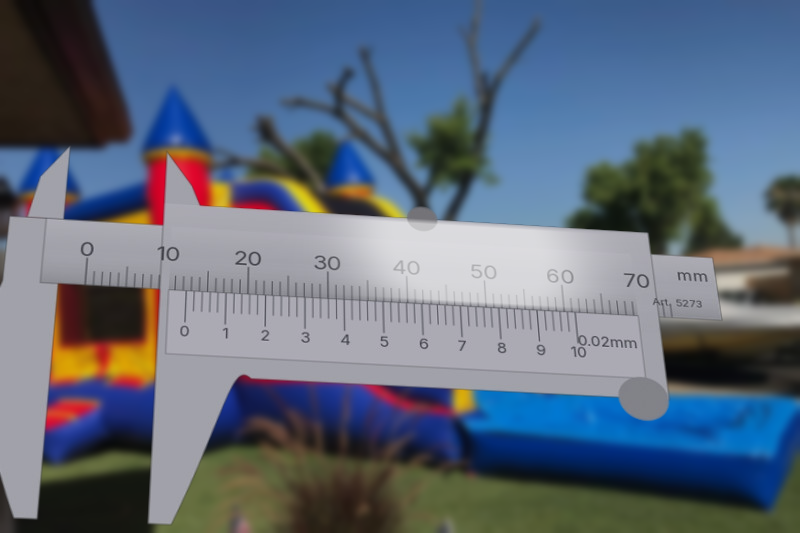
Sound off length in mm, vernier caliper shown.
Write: 12.4 mm
